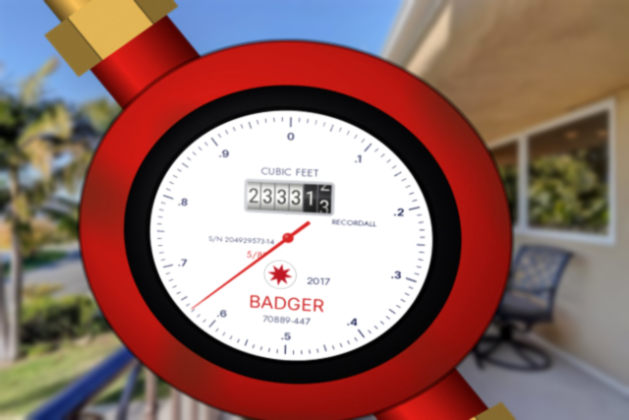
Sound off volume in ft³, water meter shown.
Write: 233312.63 ft³
